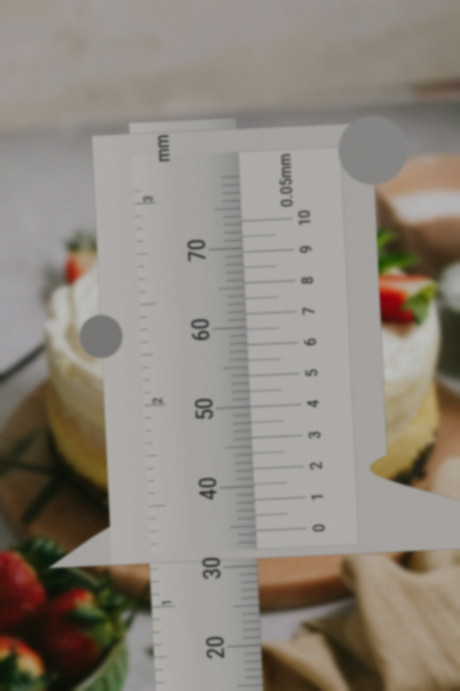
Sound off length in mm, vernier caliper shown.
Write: 34.4 mm
